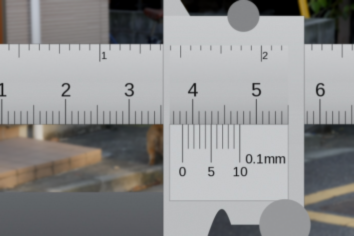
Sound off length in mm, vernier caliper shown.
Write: 38.4 mm
